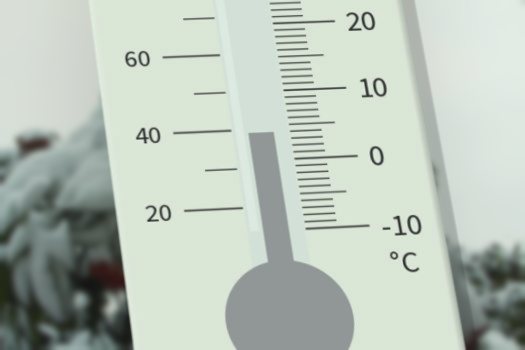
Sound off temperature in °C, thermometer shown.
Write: 4 °C
